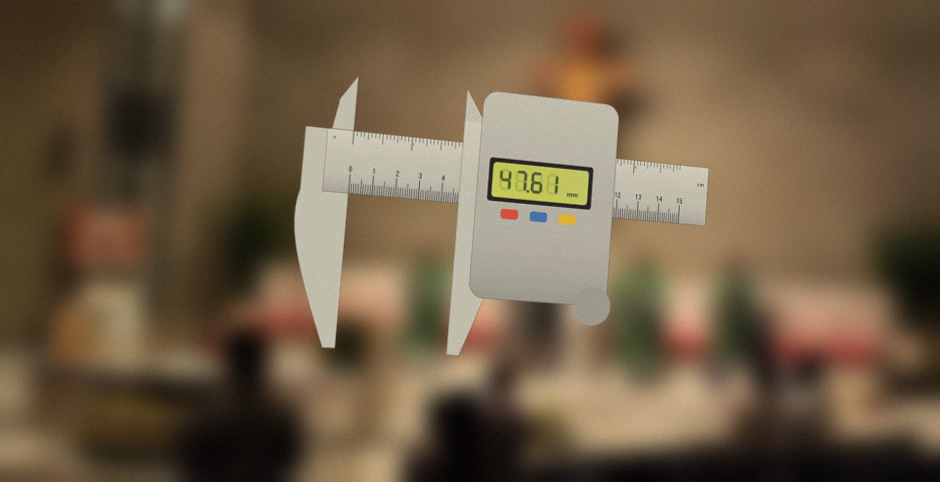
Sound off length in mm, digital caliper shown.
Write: 47.61 mm
